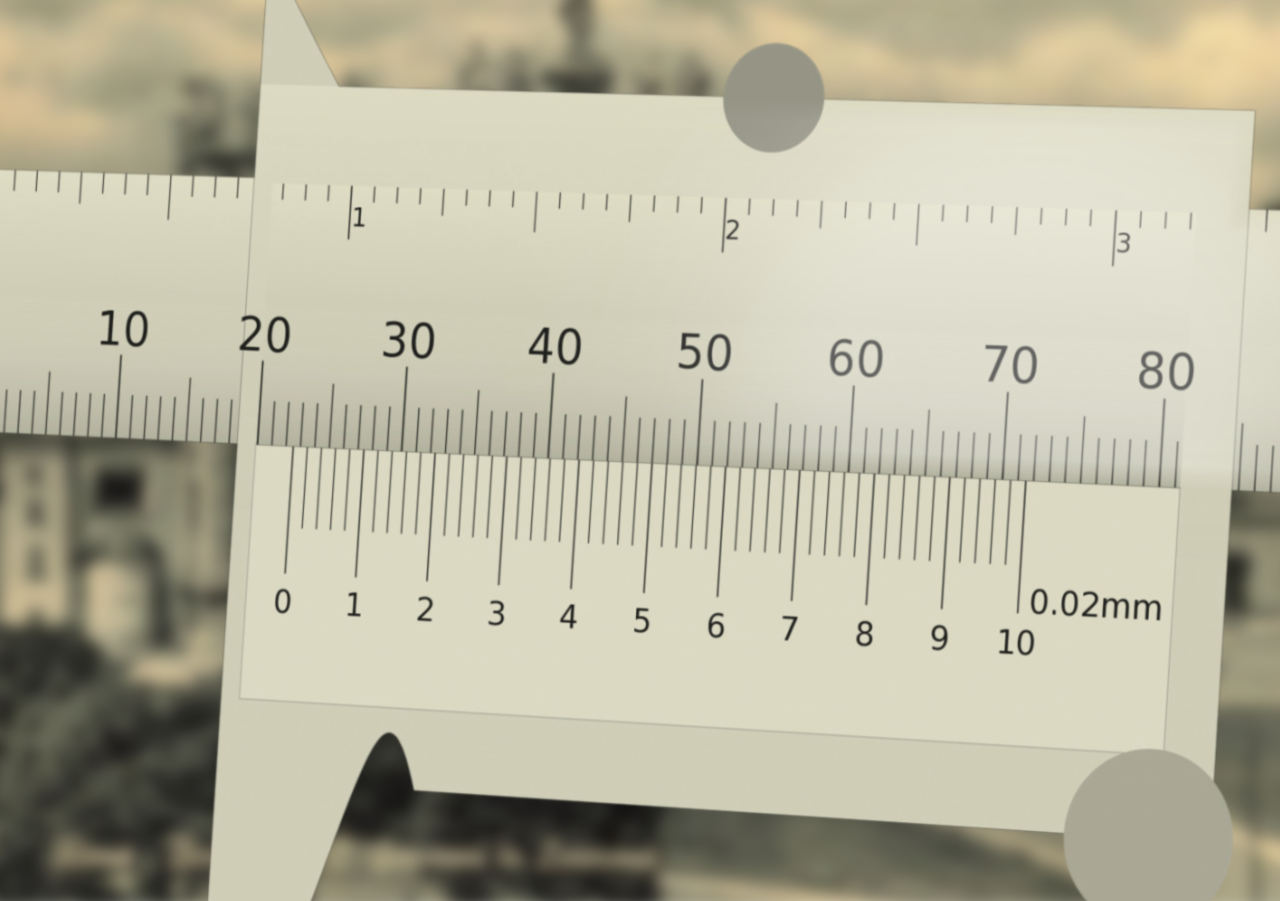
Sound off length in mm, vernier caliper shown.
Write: 22.5 mm
